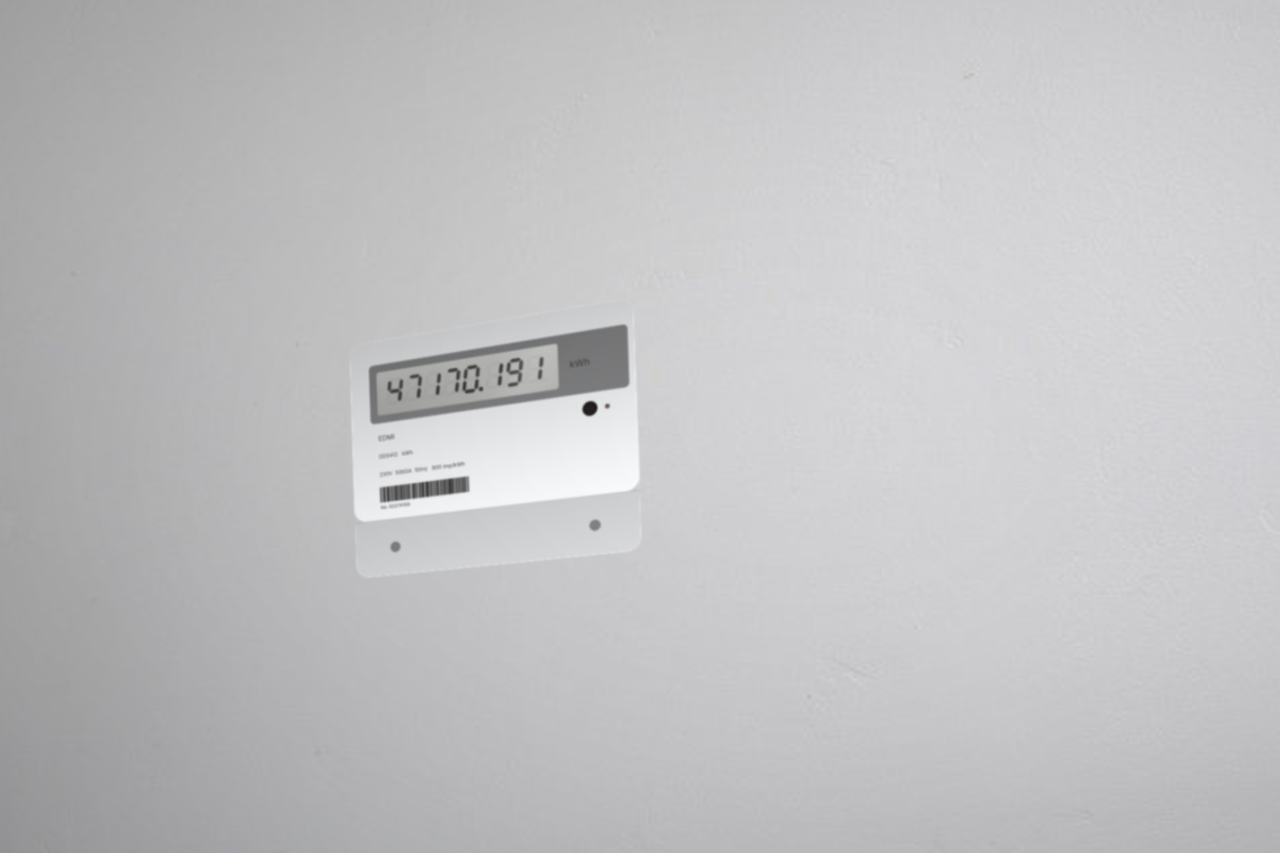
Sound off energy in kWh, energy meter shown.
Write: 47170.191 kWh
